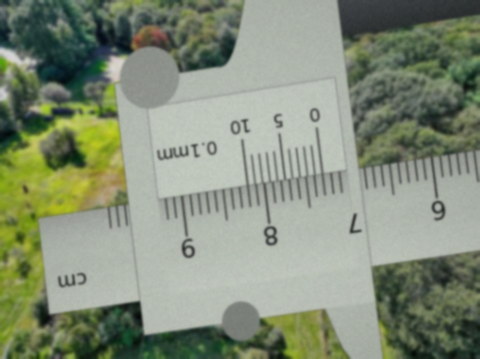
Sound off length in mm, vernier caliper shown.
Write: 73.0 mm
